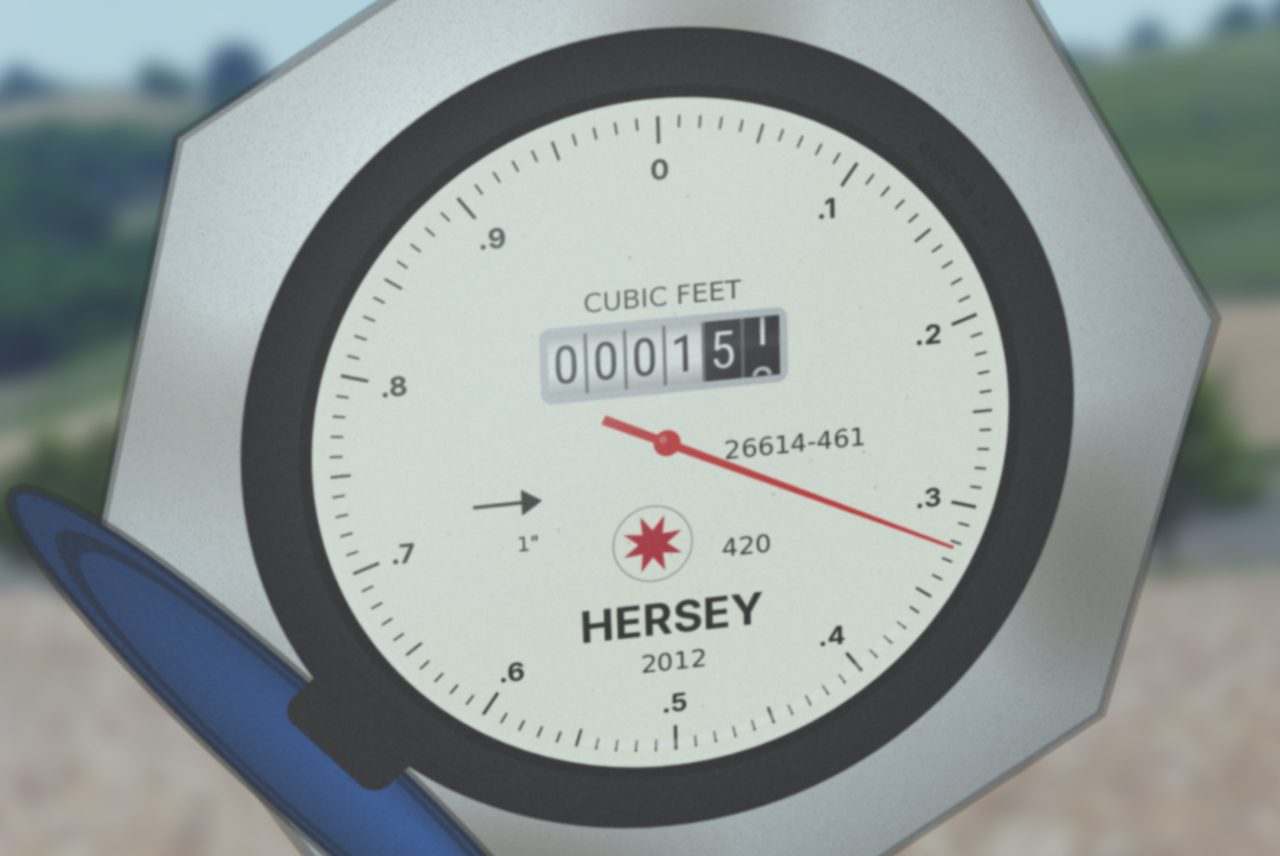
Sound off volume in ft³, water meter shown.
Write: 151.32 ft³
